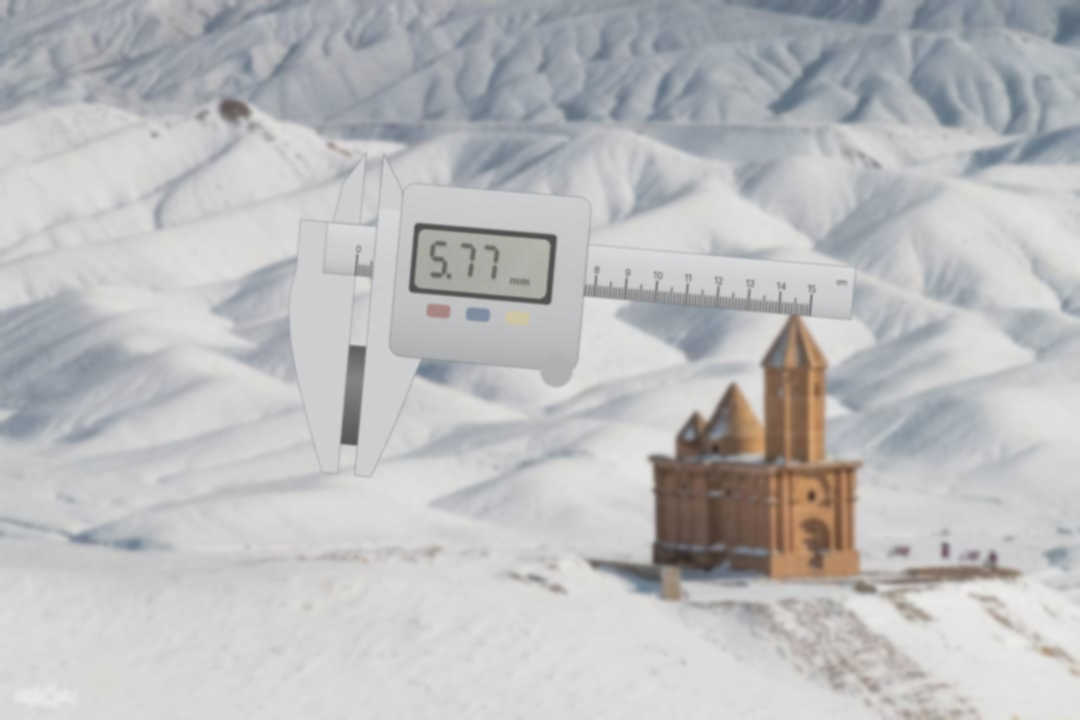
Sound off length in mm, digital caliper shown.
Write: 5.77 mm
